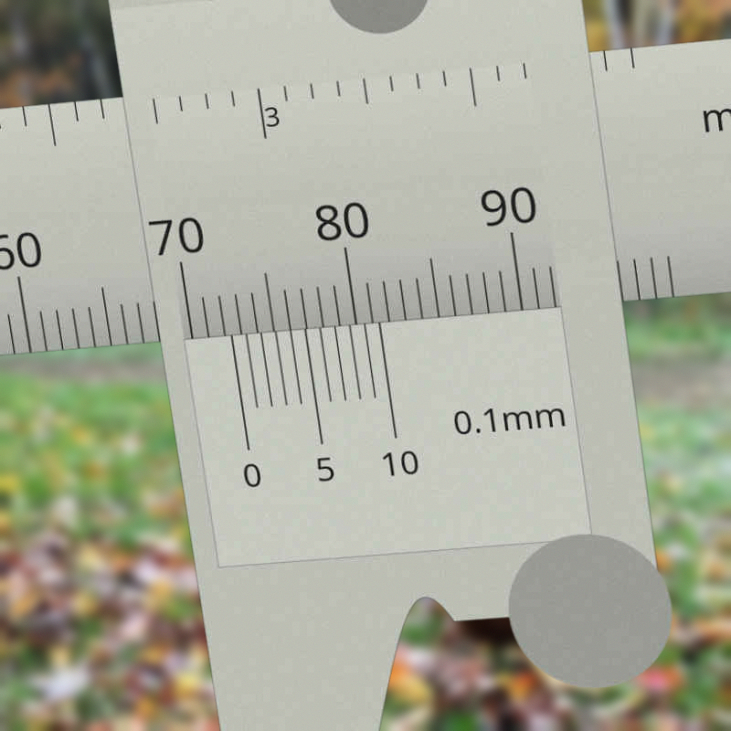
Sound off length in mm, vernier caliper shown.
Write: 72.4 mm
